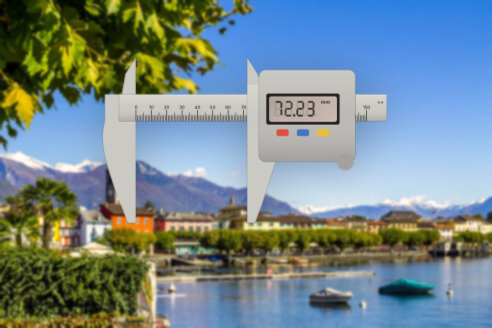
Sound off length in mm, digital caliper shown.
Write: 72.23 mm
